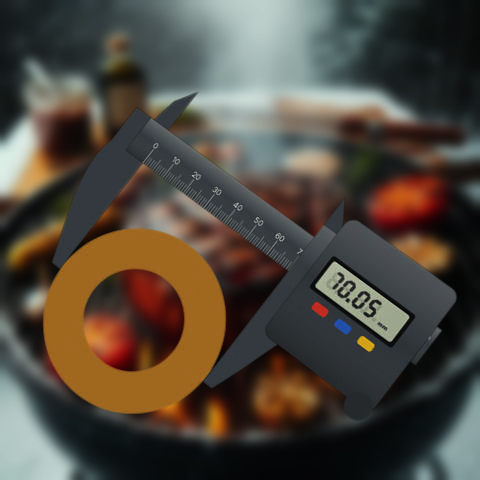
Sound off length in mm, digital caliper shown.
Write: 70.05 mm
